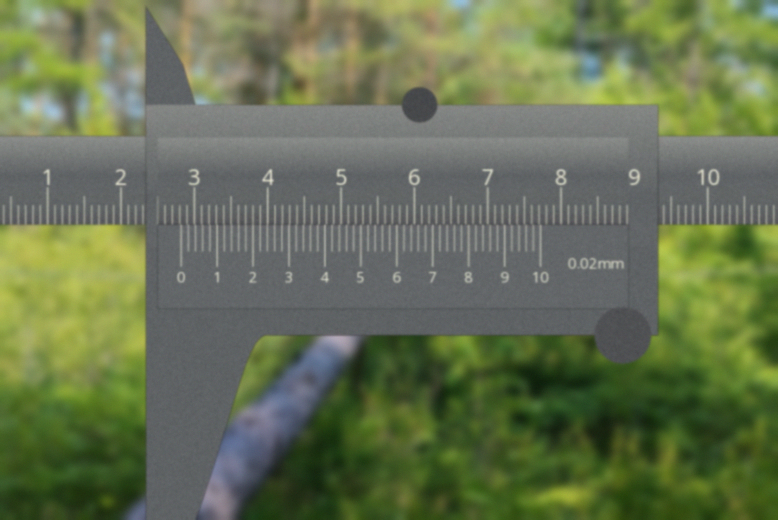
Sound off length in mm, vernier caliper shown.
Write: 28.2 mm
